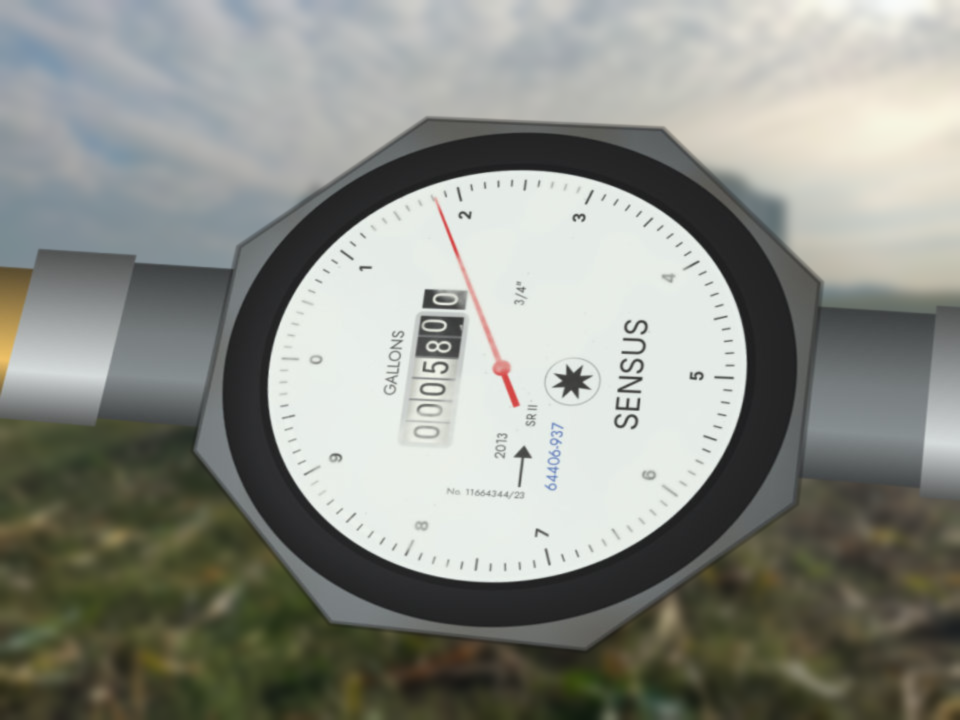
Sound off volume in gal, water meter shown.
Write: 5801.8 gal
